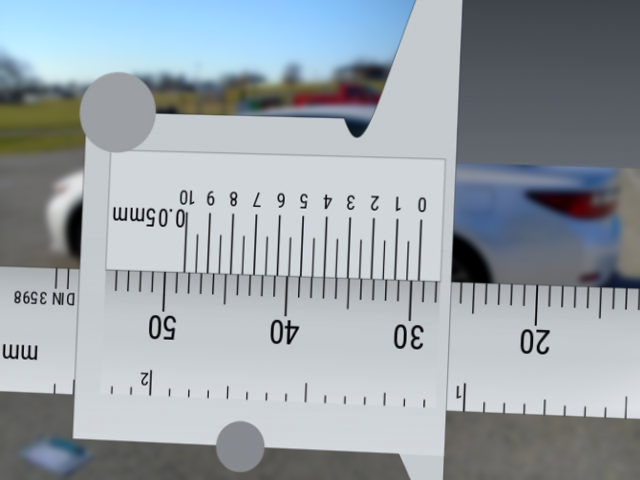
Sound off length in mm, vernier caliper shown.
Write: 29.4 mm
